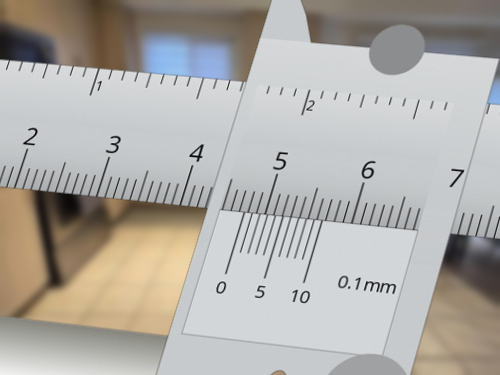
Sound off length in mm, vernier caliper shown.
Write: 47.6 mm
